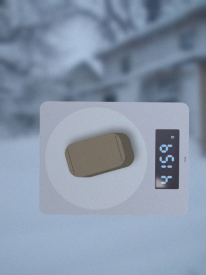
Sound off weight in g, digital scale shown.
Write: 4159 g
